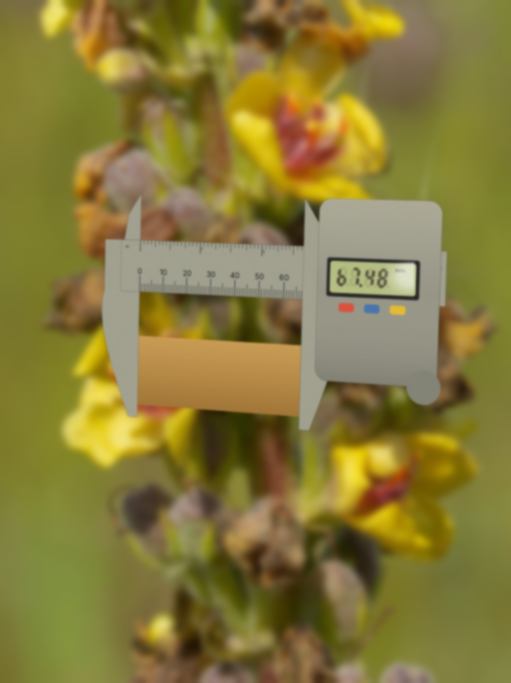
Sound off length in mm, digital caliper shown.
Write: 67.48 mm
